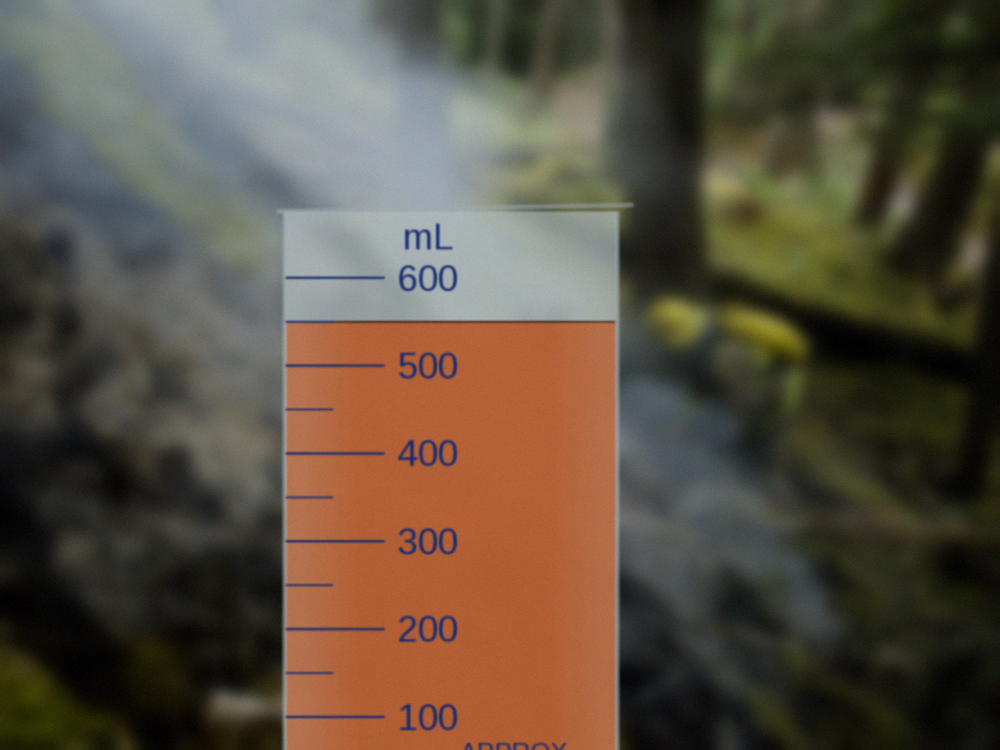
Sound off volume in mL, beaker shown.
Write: 550 mL
